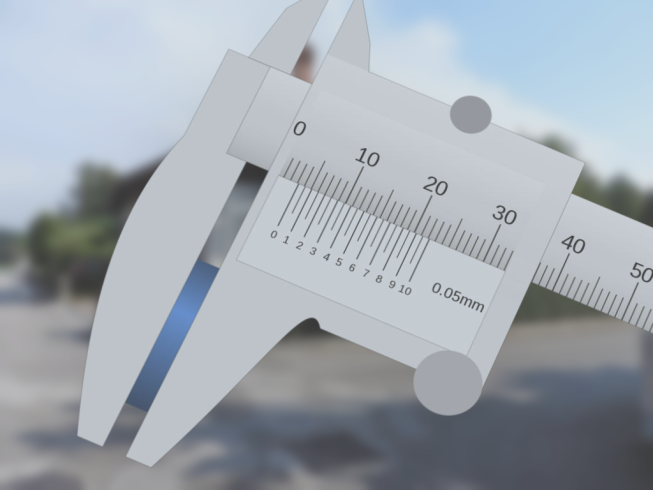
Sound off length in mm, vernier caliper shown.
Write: 3.2 mm
